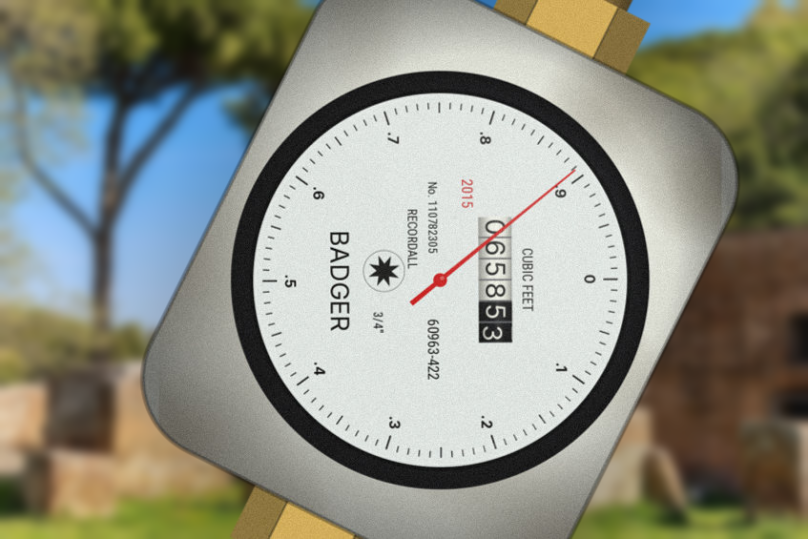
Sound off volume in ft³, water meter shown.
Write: 65852.89 ft³
